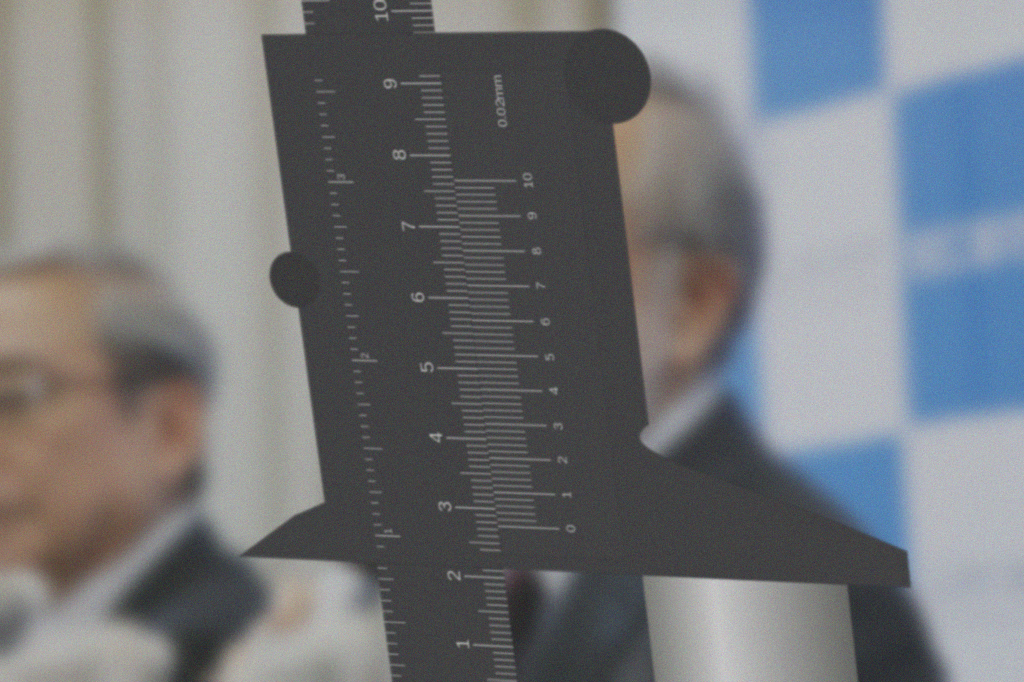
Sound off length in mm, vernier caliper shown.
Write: 27.5 mm
